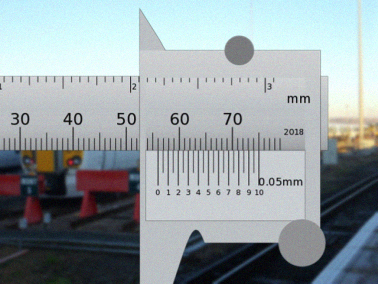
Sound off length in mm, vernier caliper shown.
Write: 56.0 mm
